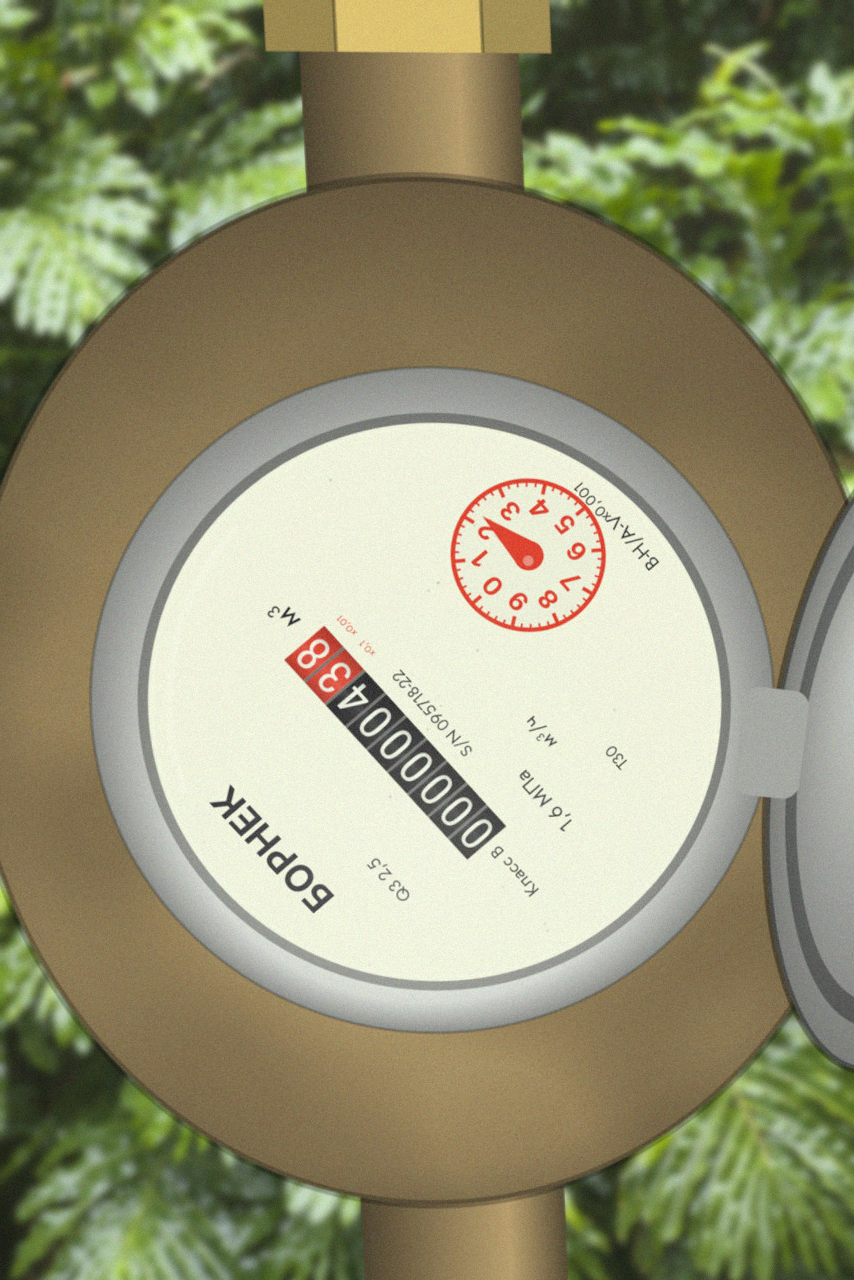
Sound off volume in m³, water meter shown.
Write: 4.382 m³
